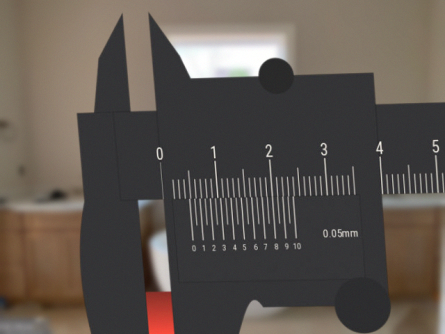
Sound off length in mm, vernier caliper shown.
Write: 4.8 mm
